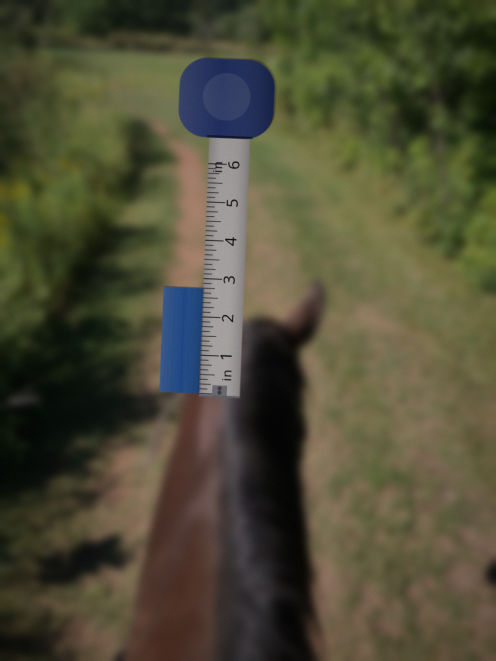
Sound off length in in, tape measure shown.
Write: 2.75 in
